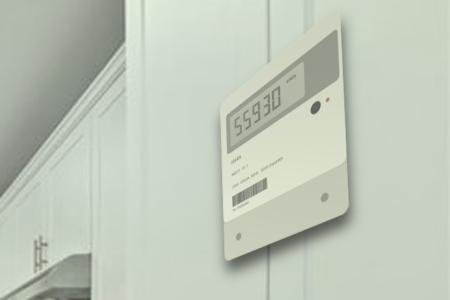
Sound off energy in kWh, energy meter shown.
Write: 55930 kWh
